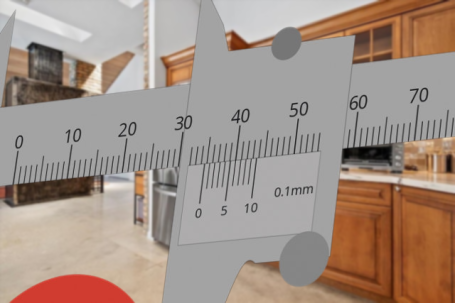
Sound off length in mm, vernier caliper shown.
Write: 34.6 mm
